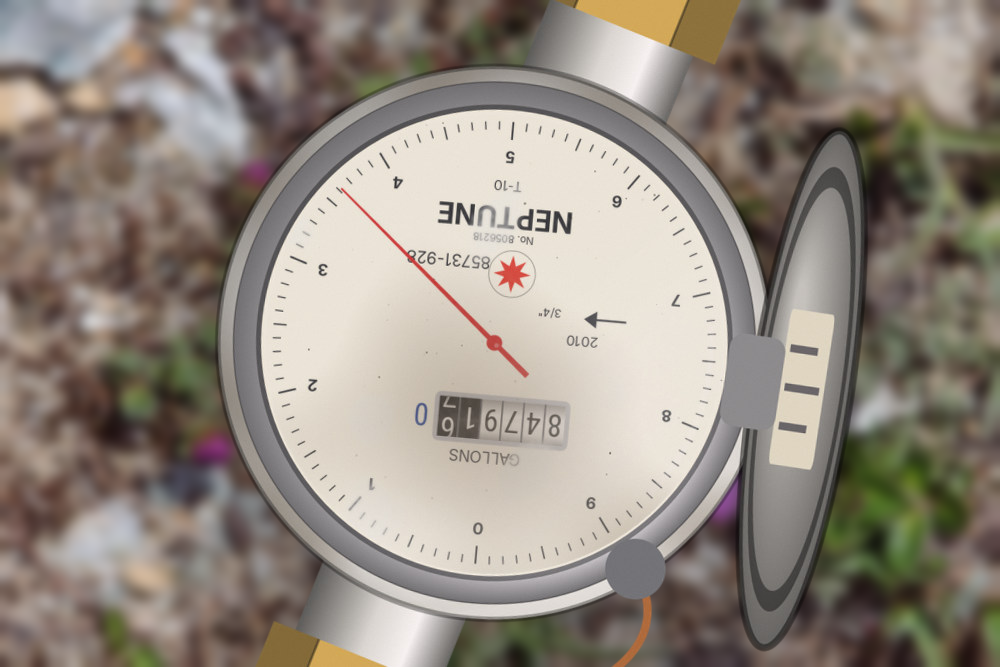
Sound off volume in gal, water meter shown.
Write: 8479163.6 gal
